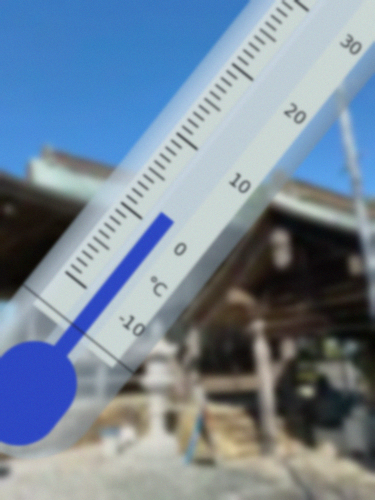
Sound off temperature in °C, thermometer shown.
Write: 2 °C
